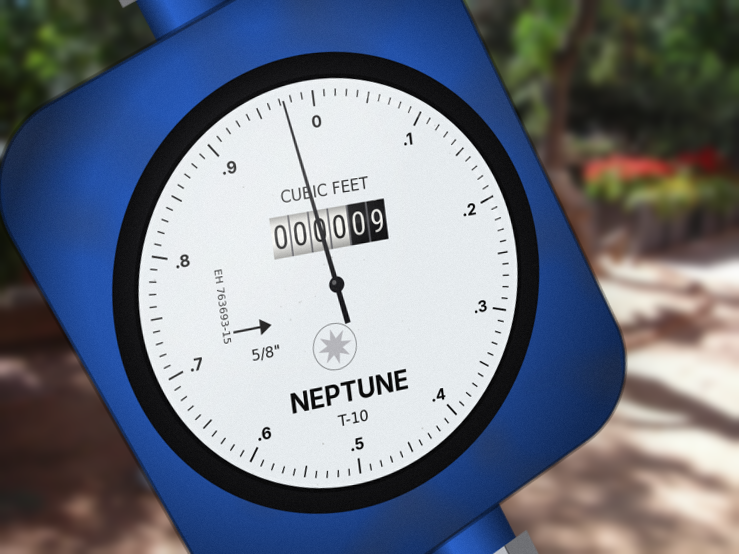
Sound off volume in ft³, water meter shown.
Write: 8.97 ft³
